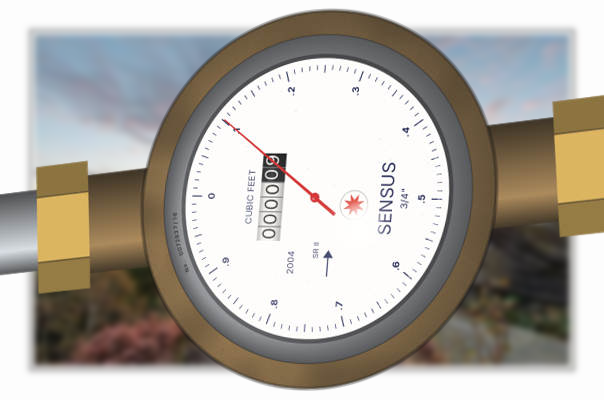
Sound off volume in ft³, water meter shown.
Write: 9.10 ft³
